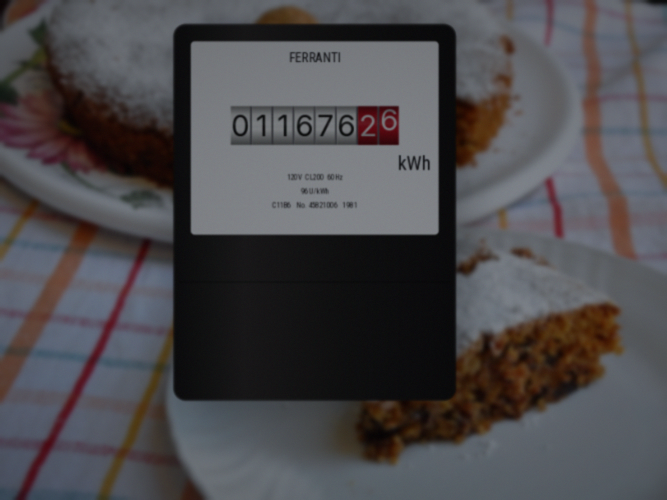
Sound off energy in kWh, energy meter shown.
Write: 11676.26 kWh
